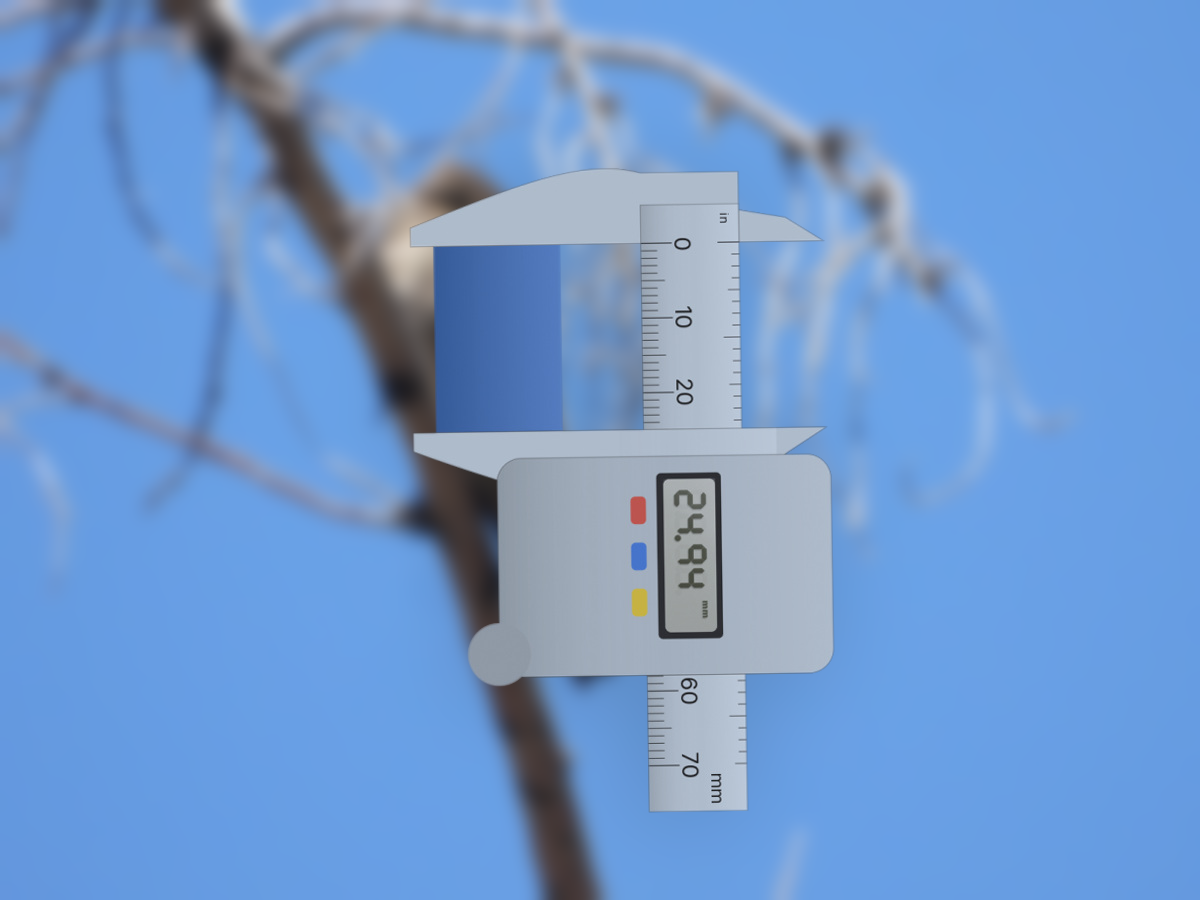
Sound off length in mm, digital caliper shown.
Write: 24.94 mm
